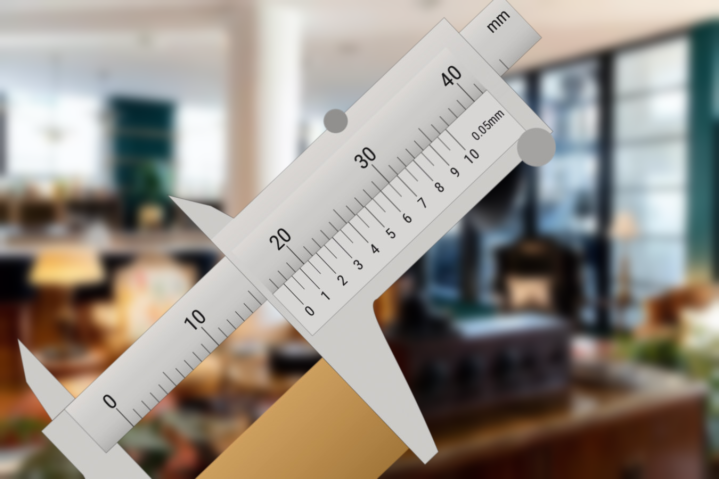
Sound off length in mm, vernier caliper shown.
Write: 17.6 mm
